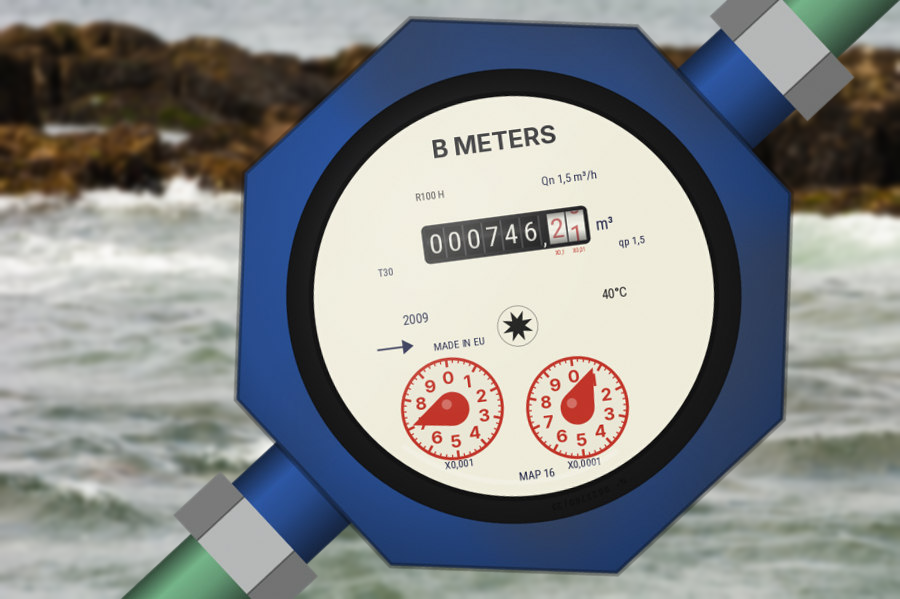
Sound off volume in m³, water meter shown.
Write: 746.2070 m³
